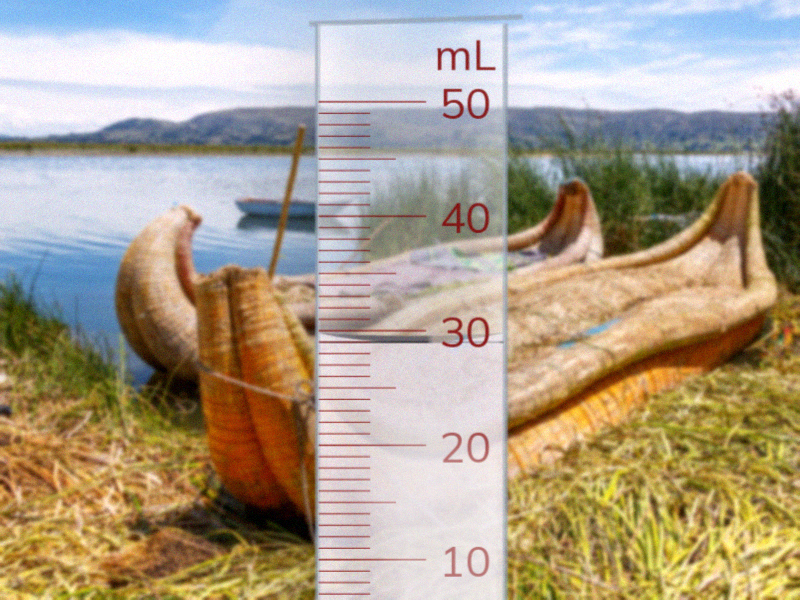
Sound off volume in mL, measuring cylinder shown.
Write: 29 mL
